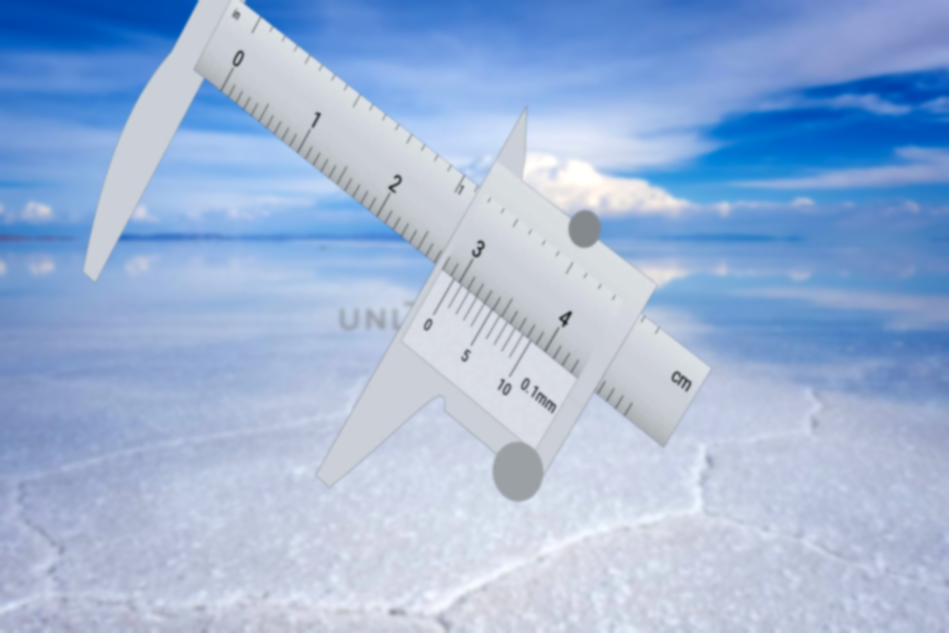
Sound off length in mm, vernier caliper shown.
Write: 29.4 mm
